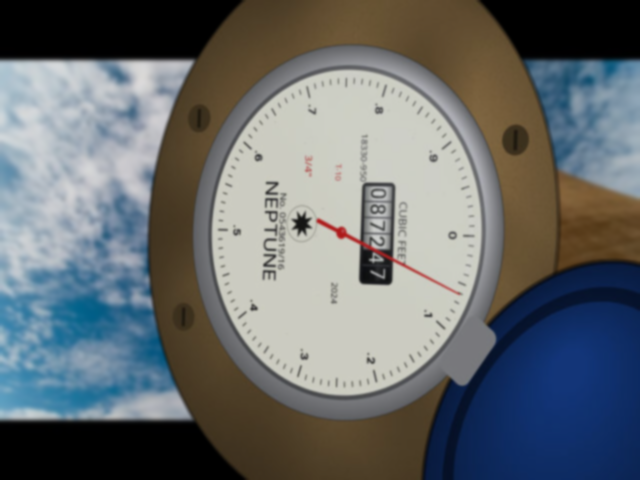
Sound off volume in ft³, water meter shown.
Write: 87247.06 ft³
